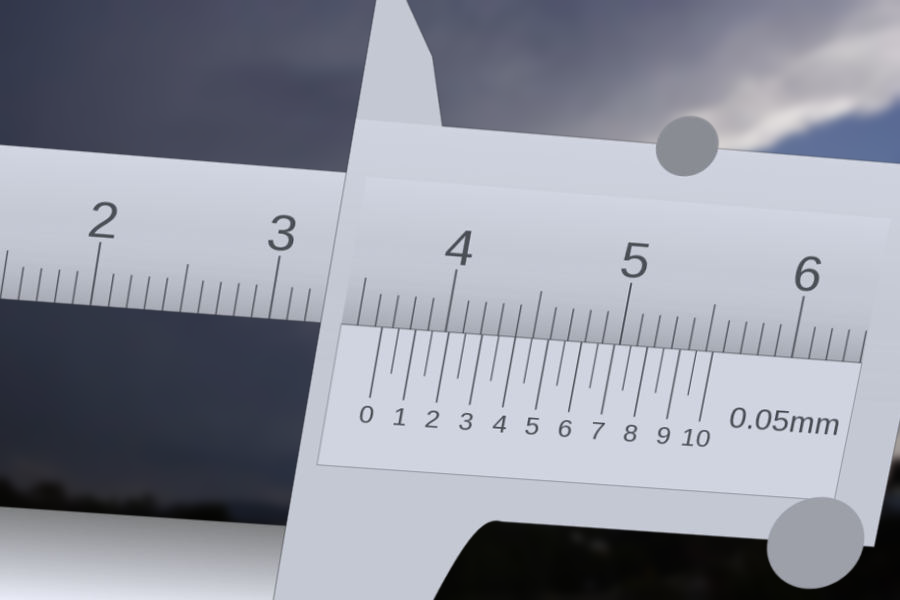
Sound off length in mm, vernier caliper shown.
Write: 36.4 mm
